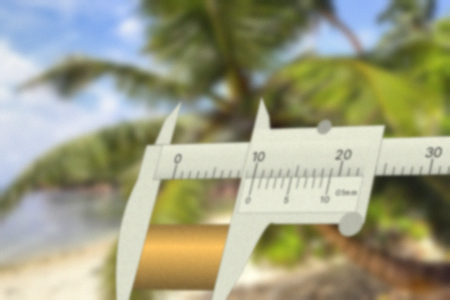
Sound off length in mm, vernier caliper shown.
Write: 10.0 mm
